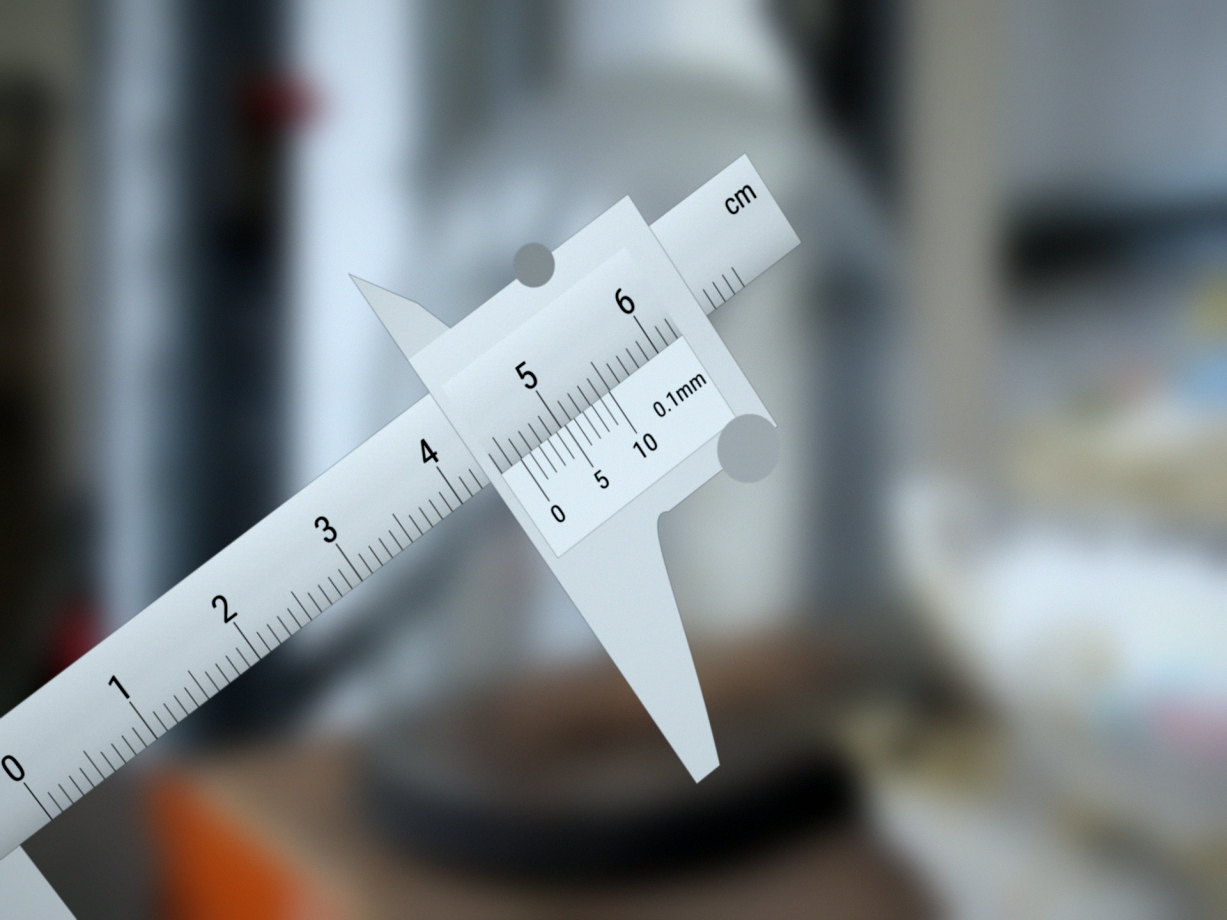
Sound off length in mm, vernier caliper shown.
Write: 45.9 mm
